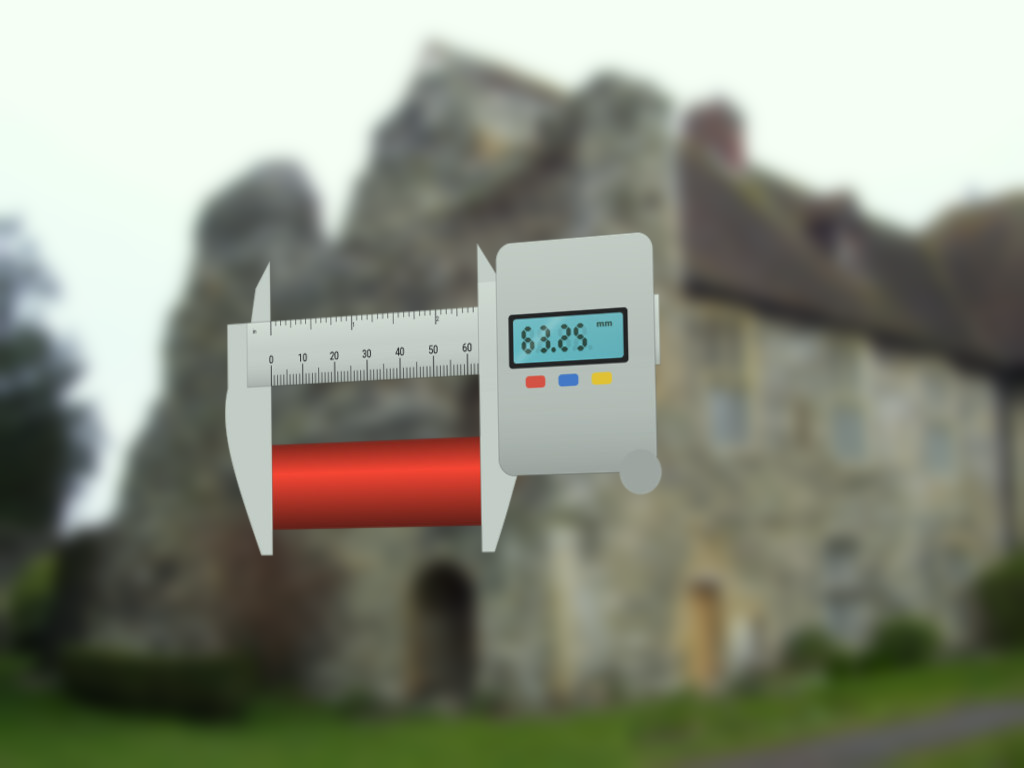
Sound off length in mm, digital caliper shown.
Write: 63.25 mm
